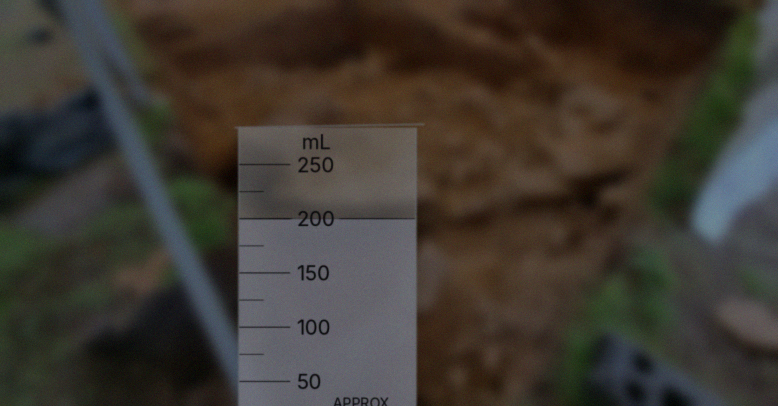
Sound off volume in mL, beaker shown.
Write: 200 mL
